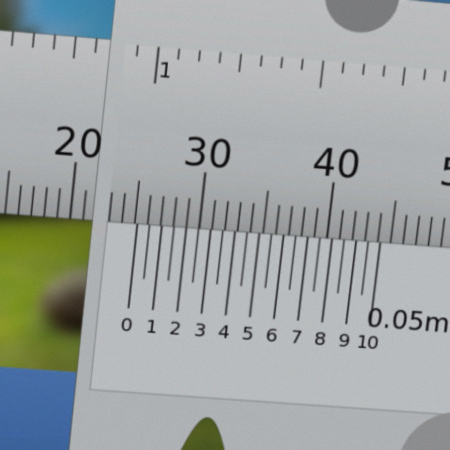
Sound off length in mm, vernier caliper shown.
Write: 25.2 mm
